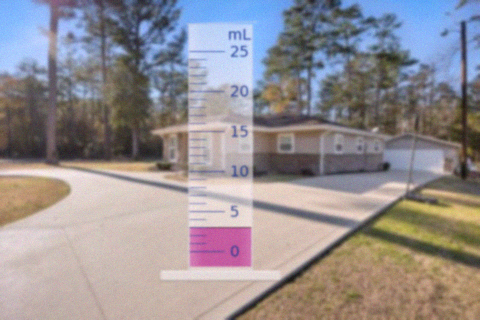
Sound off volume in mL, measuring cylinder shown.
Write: 3 mL
